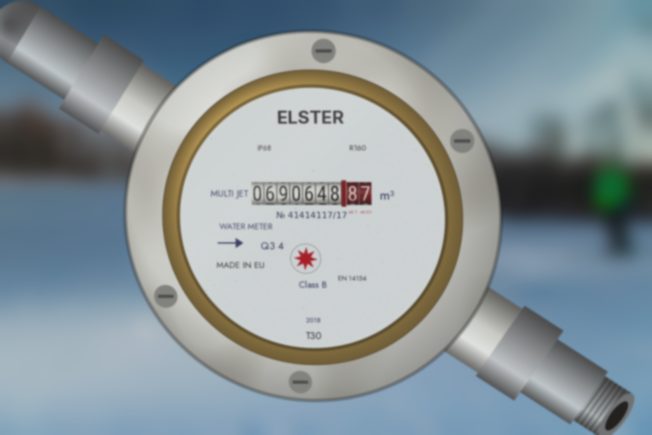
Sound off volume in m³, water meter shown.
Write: 690648.87 m³
